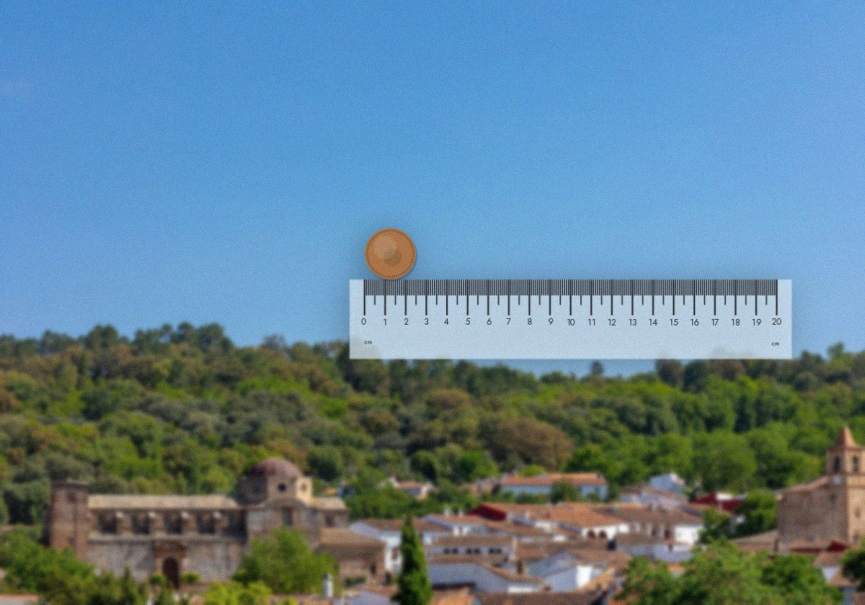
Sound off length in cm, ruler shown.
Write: 2.5 cm
